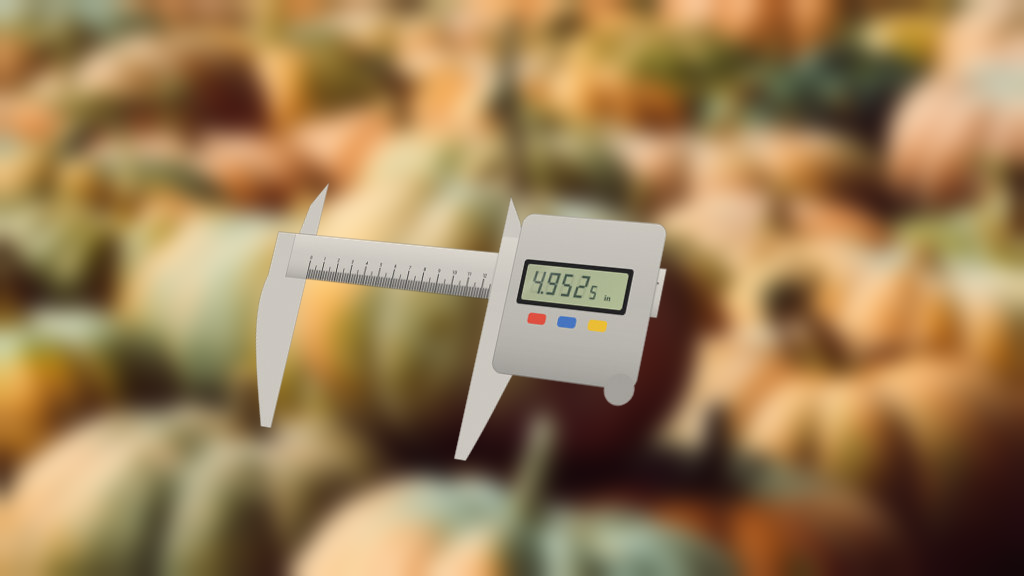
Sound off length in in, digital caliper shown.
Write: 4.9525 in
